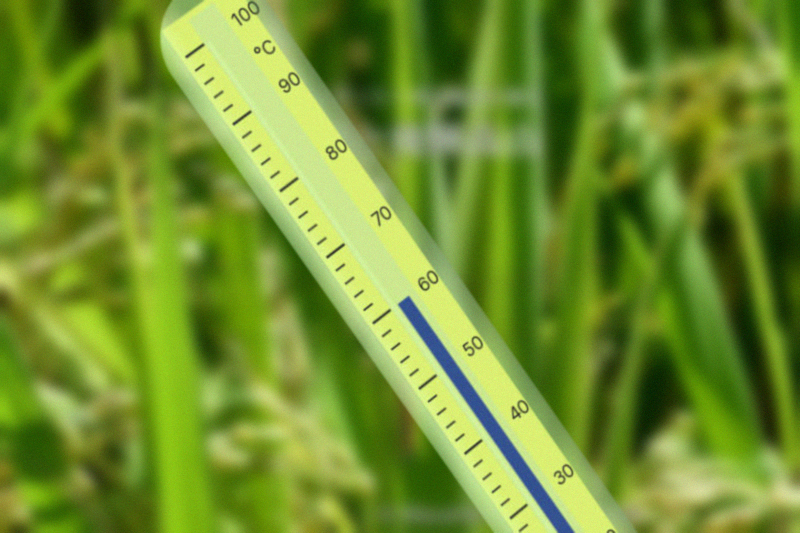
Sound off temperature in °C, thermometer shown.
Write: 60 °C
